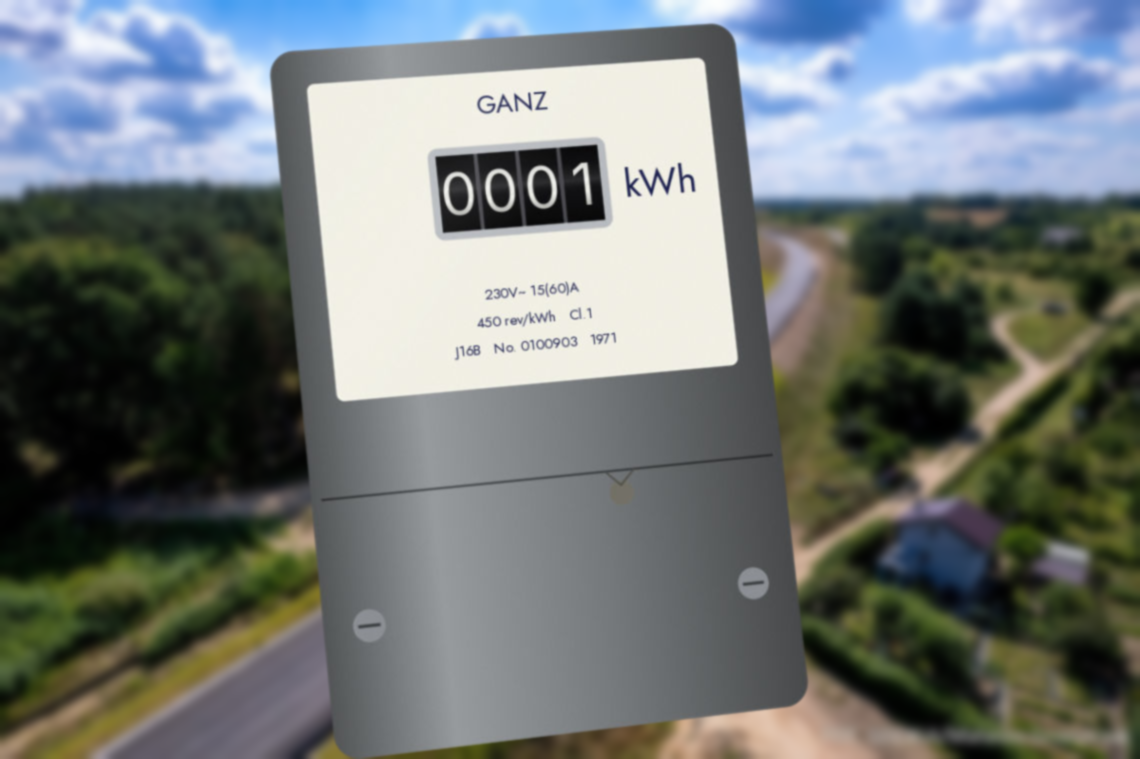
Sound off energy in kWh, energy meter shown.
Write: 1 kWh
